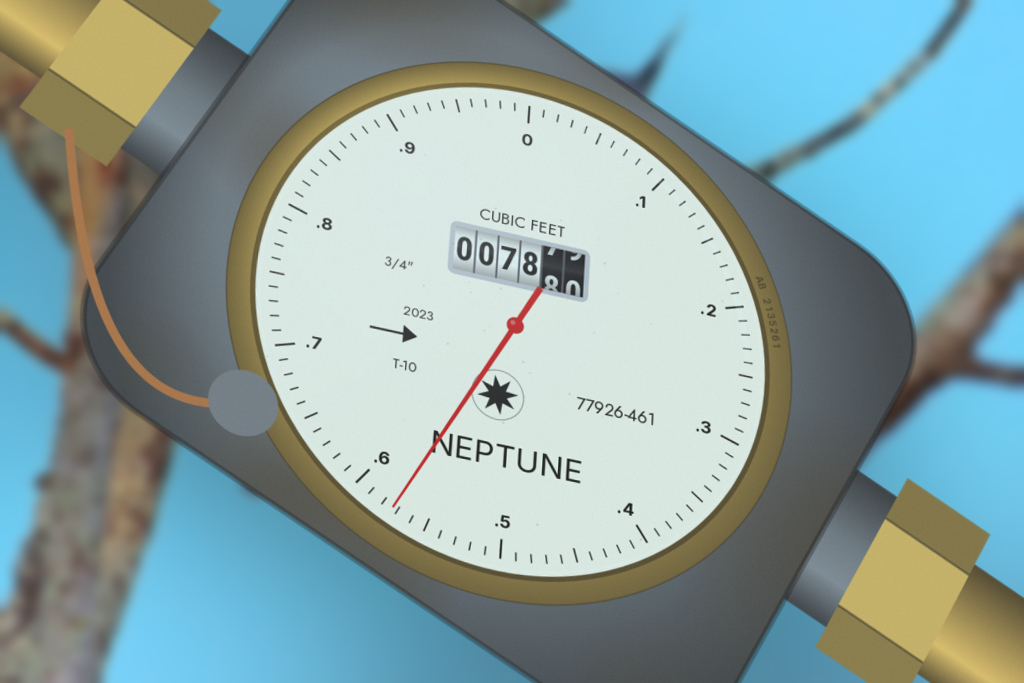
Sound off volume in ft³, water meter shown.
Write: 7879.57 ft³
